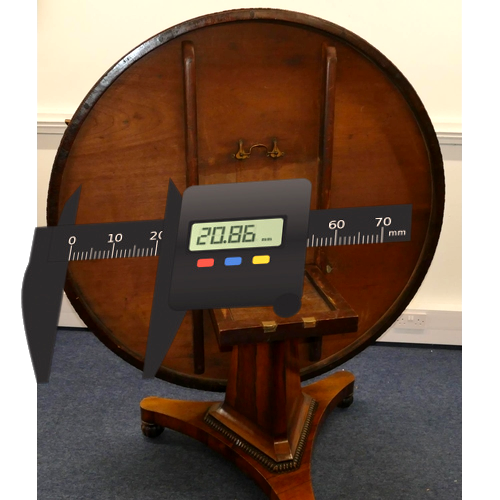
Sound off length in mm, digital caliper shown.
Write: 20.86 mm
